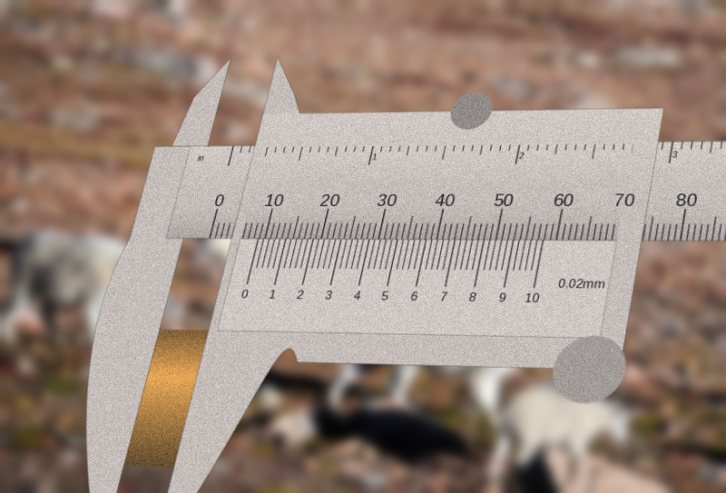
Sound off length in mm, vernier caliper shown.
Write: 8.8 mm
